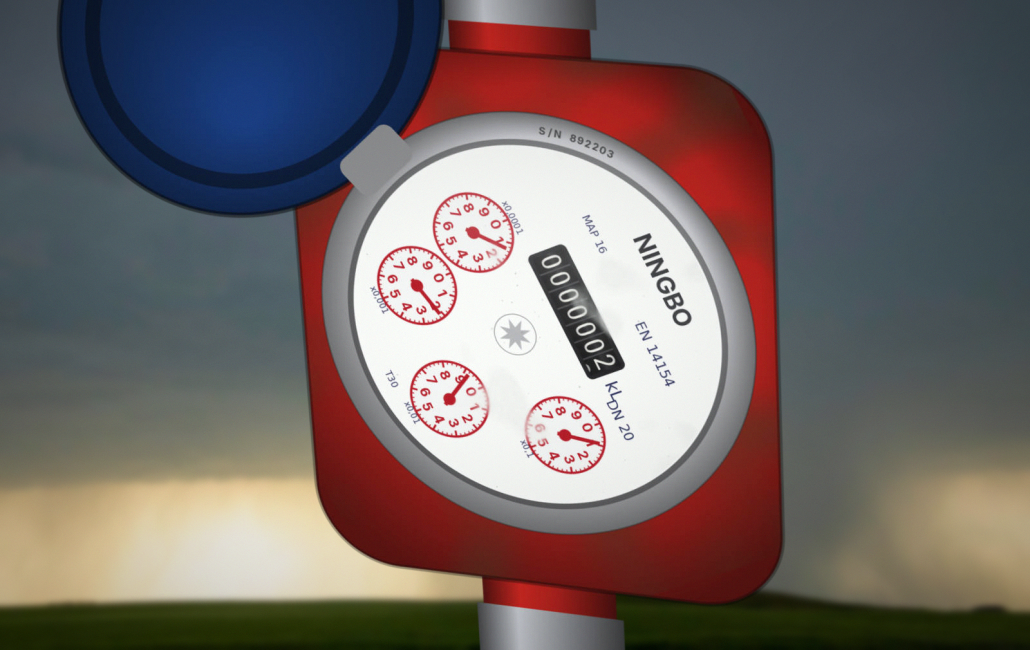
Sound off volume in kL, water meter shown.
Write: 2.0921 kL
